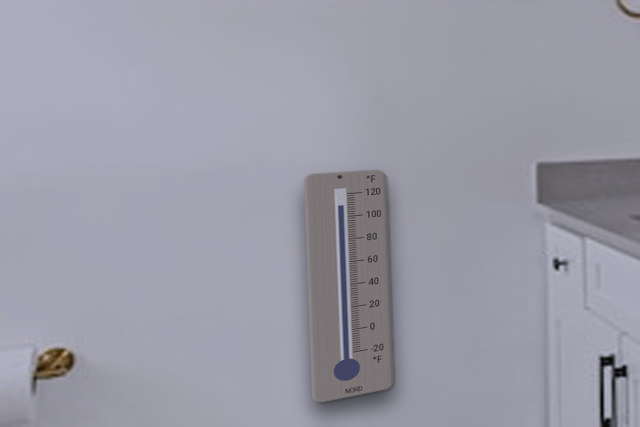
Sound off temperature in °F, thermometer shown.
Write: 110 °F
